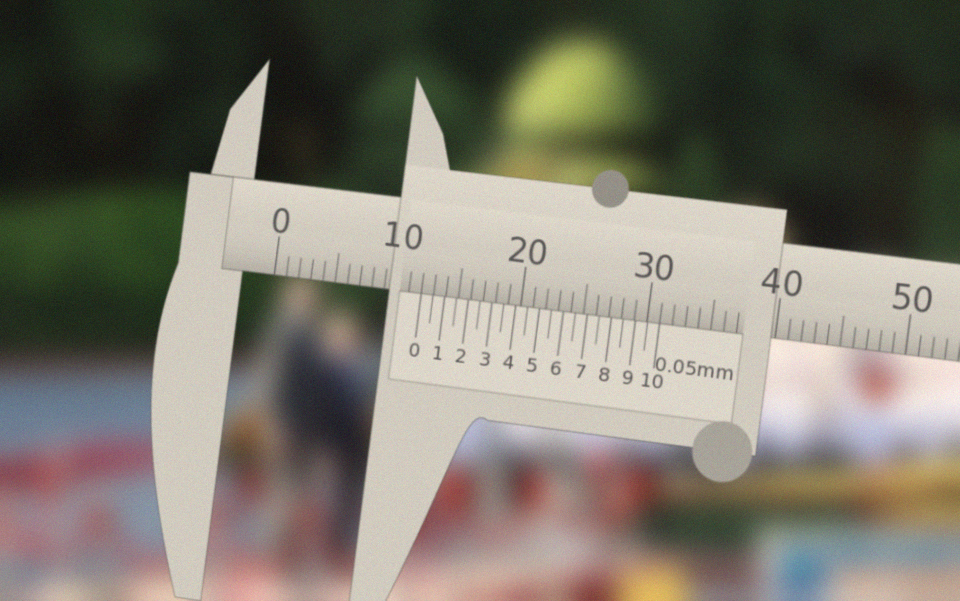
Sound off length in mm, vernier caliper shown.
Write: 12.0 mm
